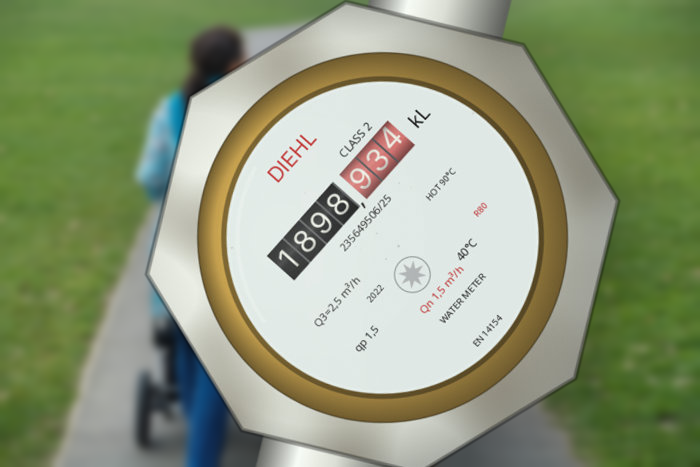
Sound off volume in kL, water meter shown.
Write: 1898.934 kL
